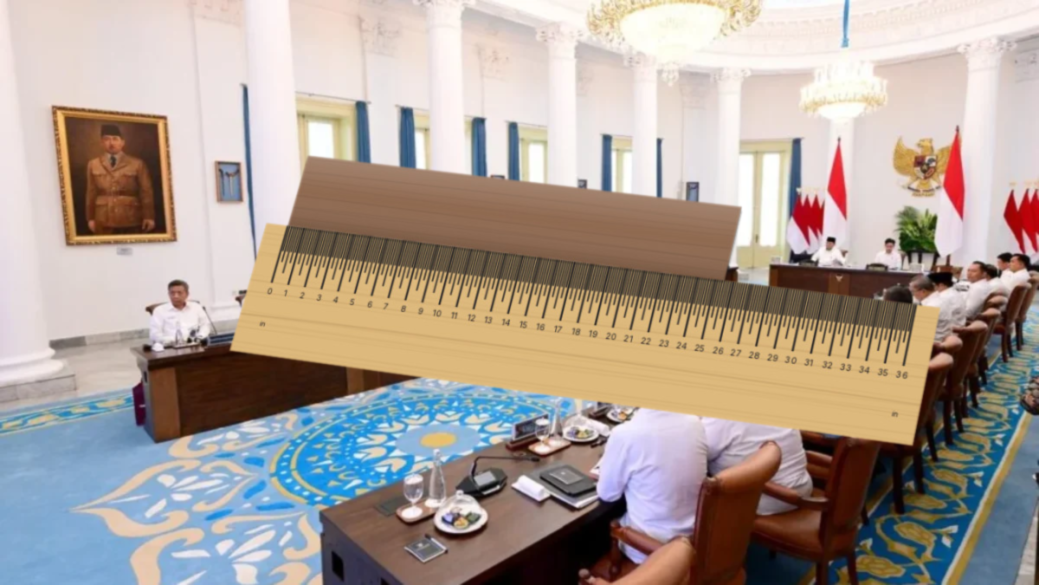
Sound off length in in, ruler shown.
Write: 25.5 in
